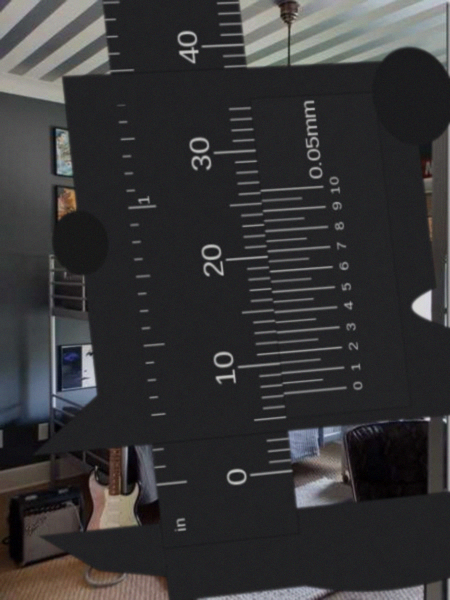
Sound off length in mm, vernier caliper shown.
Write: 7.2 mm
